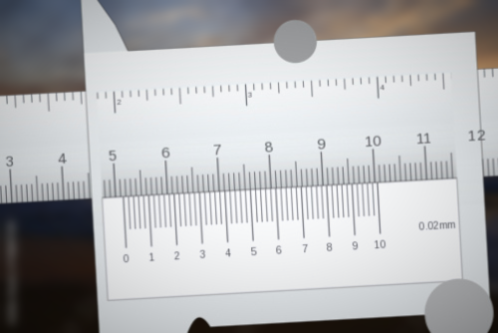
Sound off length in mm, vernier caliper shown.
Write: 51.5 mm
